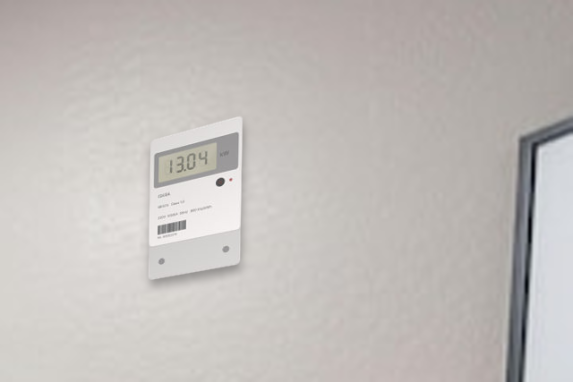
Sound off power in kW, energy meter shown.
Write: 13.04 kW
